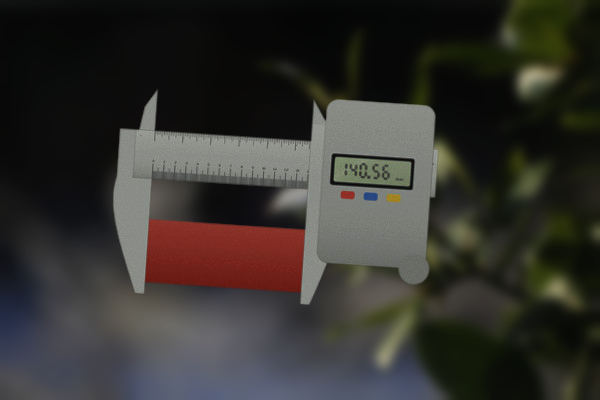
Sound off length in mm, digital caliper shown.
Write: 140.56 mm
